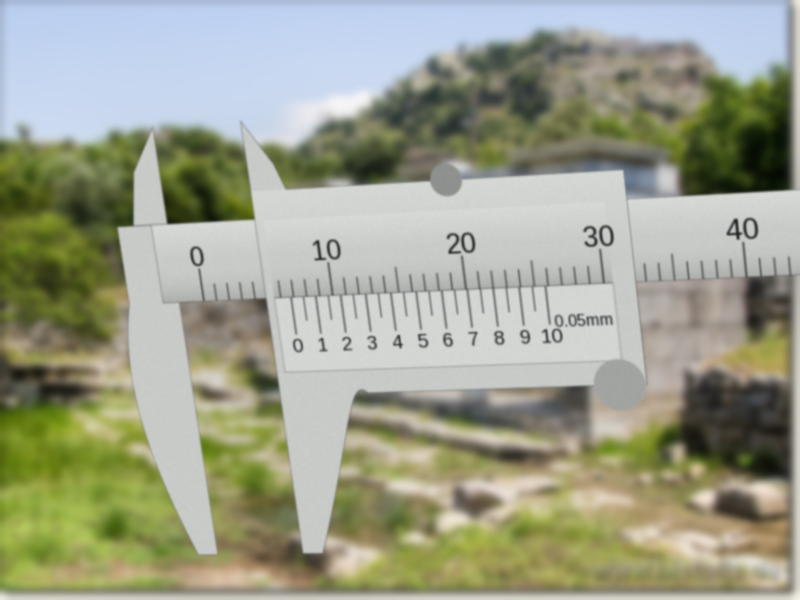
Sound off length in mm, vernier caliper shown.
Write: 6.8 mm
